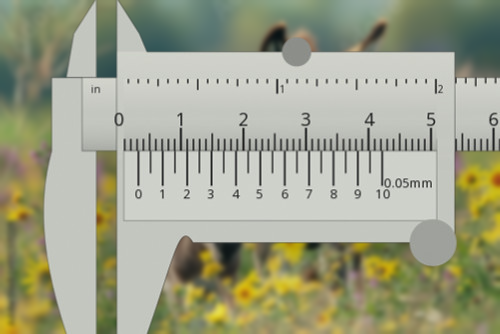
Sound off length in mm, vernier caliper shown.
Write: 3.2 mm
